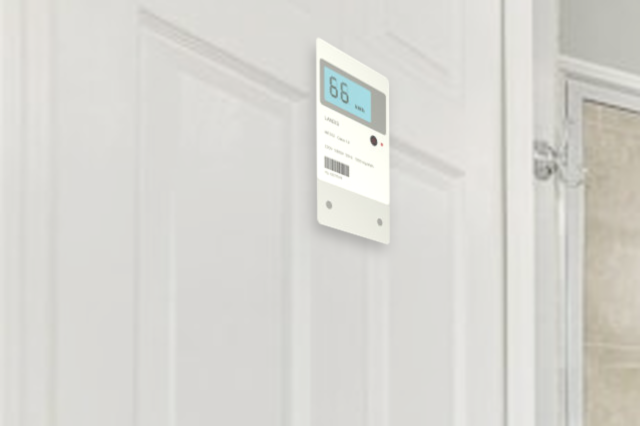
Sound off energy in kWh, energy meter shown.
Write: 66 kWh
